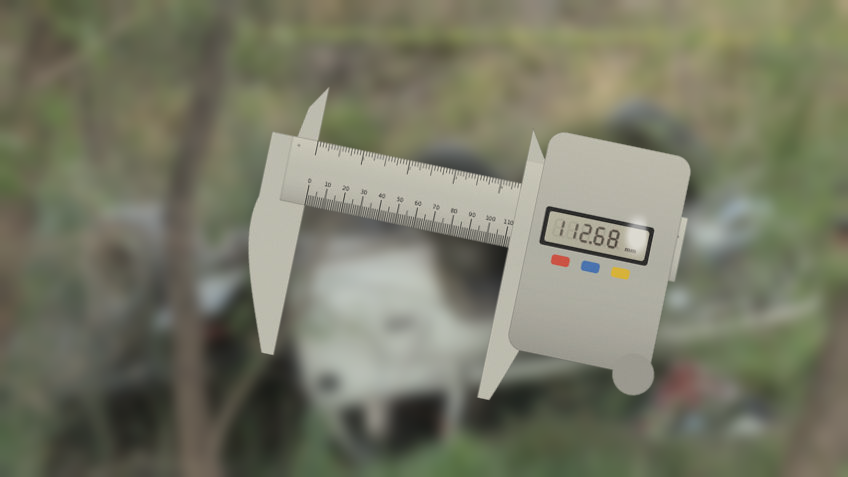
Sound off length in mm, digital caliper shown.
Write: 112.68 mm
